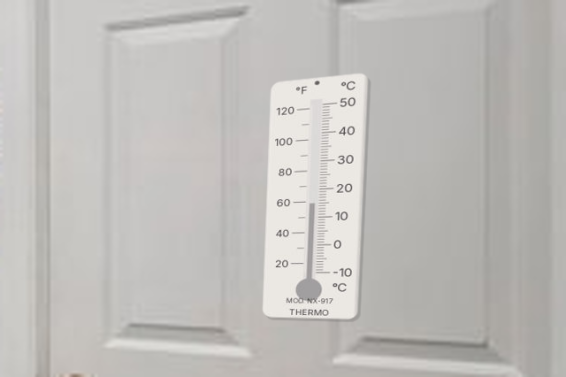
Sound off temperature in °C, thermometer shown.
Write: 15 °C
